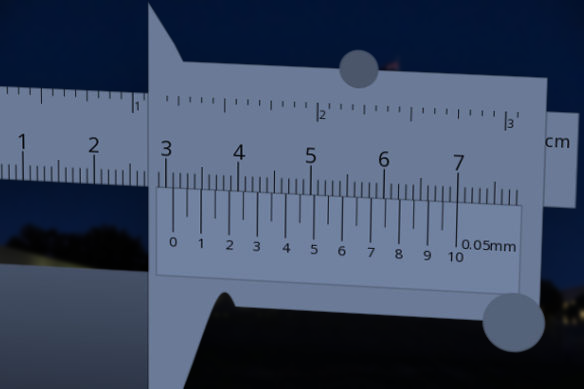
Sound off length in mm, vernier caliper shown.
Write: 31.0 mm
